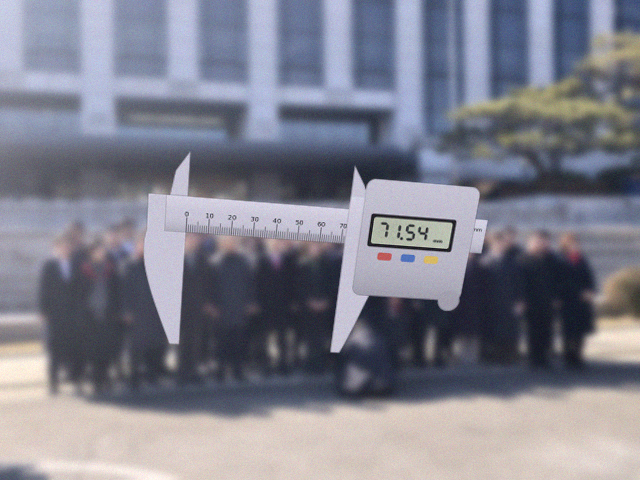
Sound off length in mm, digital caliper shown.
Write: 71.54 mm
